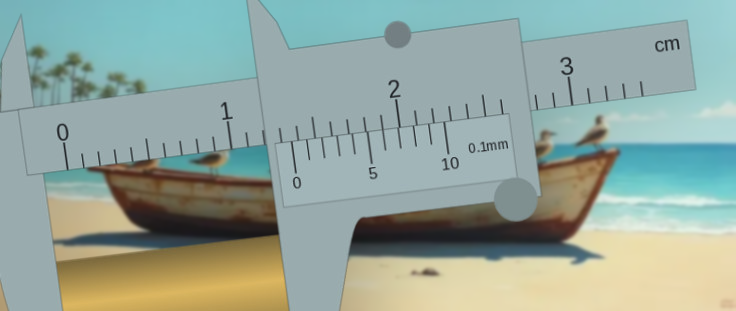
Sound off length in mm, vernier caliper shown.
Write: 13.6 mm
